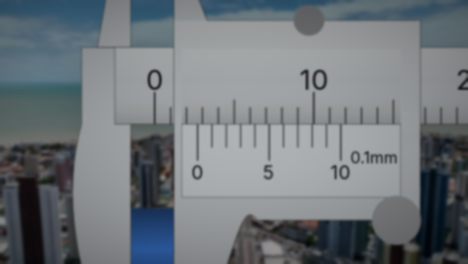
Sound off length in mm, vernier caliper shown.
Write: 2.7 mm
